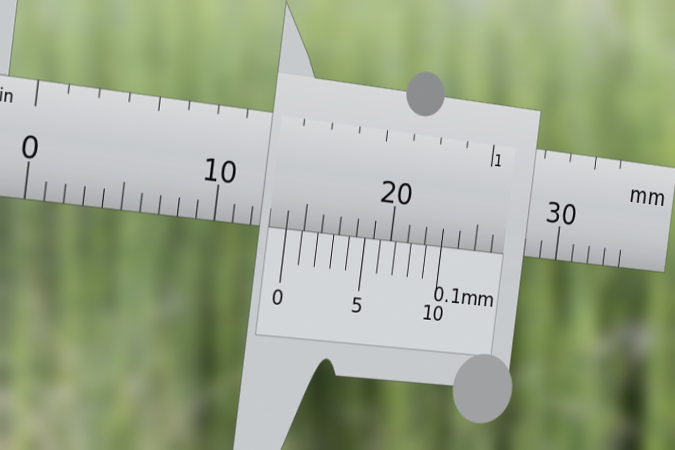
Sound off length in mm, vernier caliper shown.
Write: 14.0 mm
